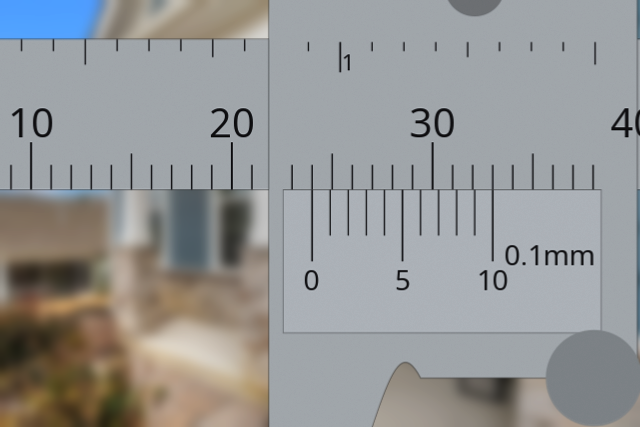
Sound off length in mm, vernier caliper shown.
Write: 24.0 mm
